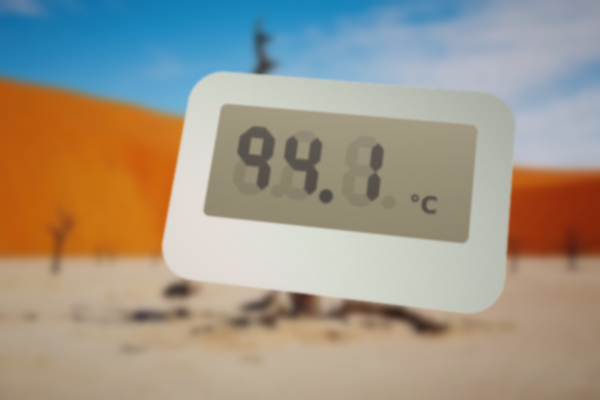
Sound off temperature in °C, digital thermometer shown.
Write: 94.1 °C
